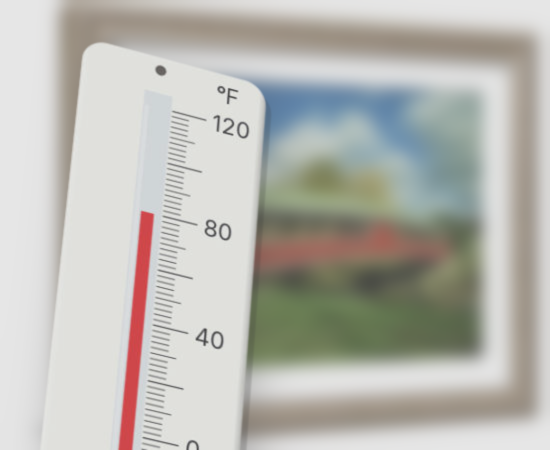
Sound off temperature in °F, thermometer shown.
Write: 80 °F
